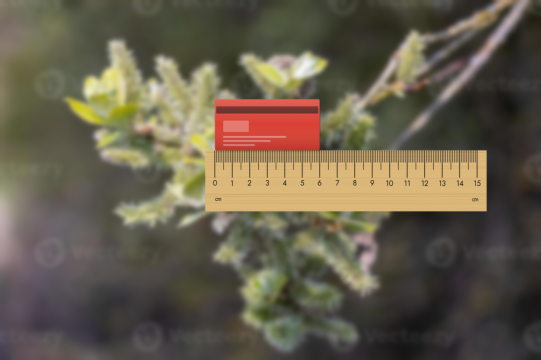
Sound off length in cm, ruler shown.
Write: 6 cm
